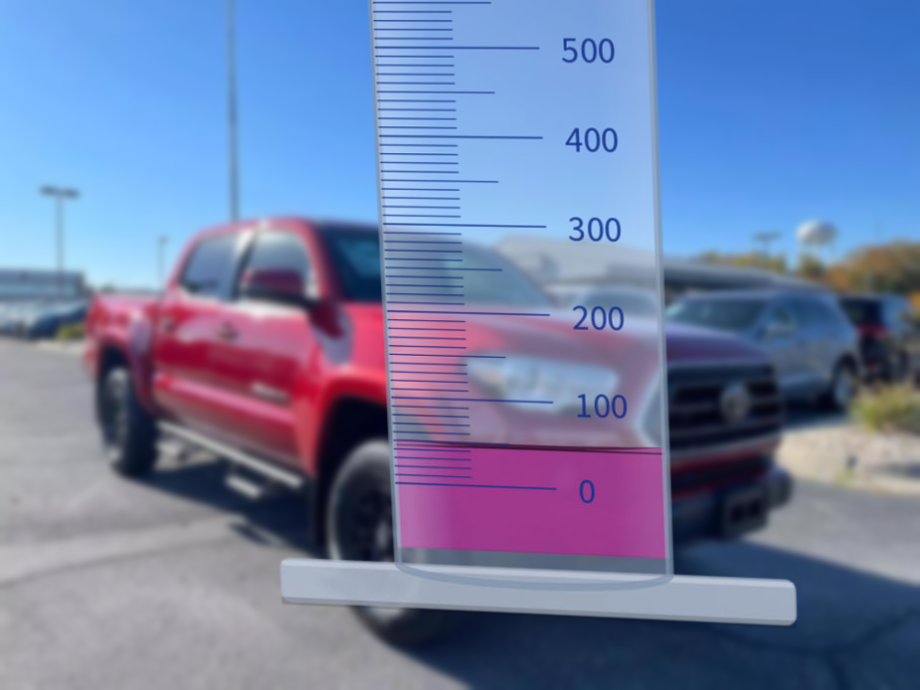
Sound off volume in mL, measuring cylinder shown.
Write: 45 mL
